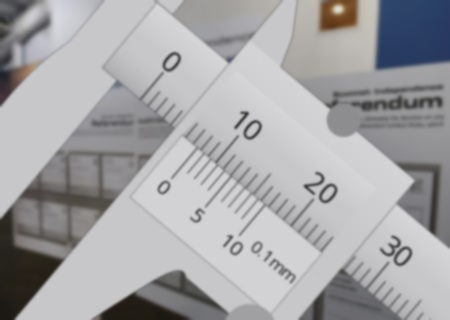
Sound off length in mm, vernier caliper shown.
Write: 7.6 mm
